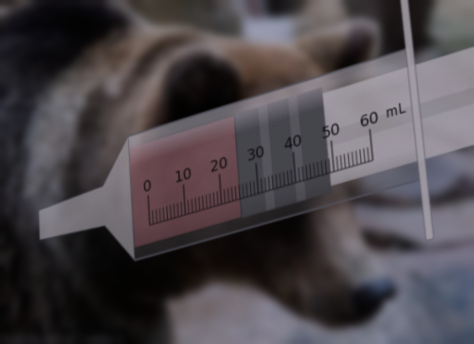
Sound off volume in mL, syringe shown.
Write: 25 mL
